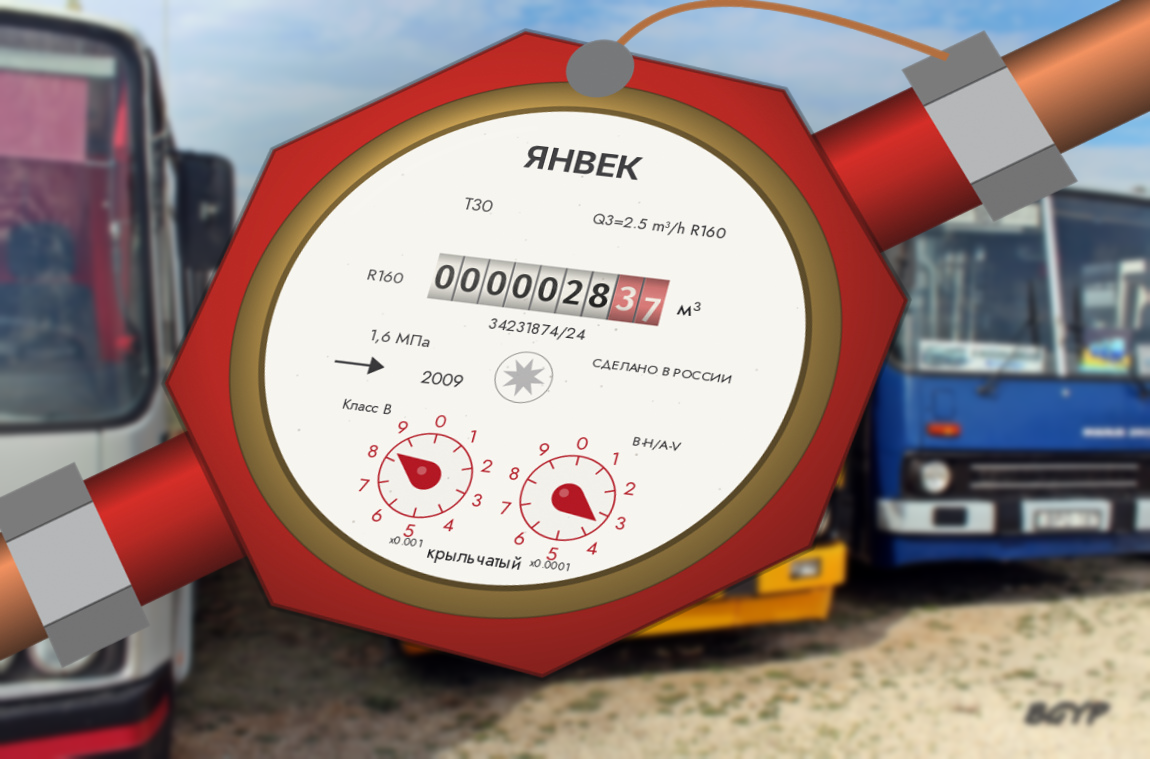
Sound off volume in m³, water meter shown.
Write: 28.3683 m³
